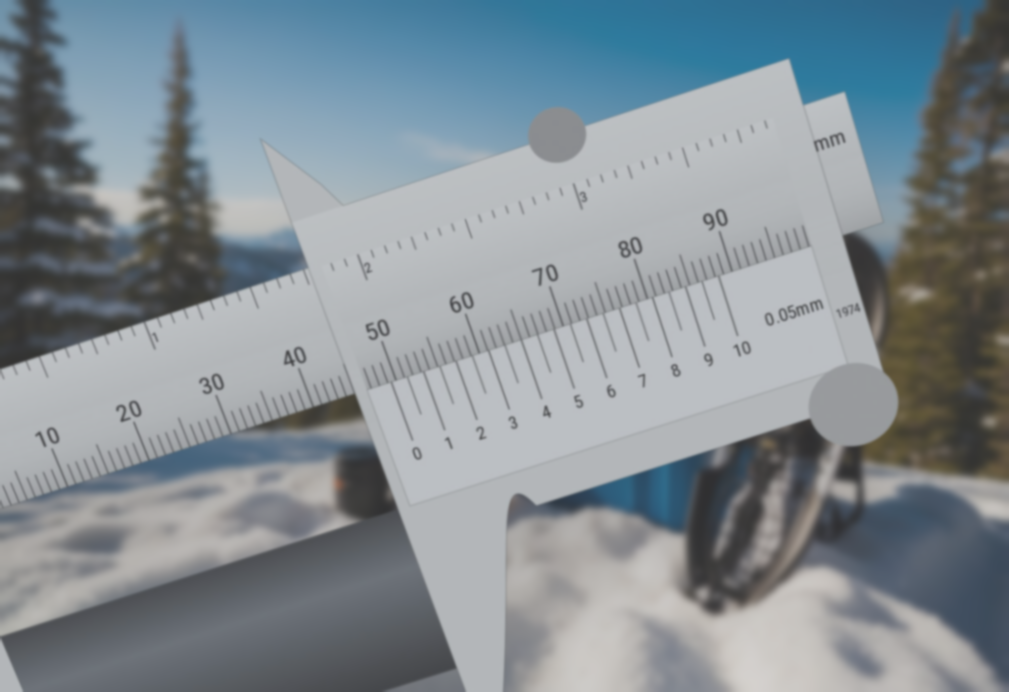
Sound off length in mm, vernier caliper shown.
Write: 49.4 mm
